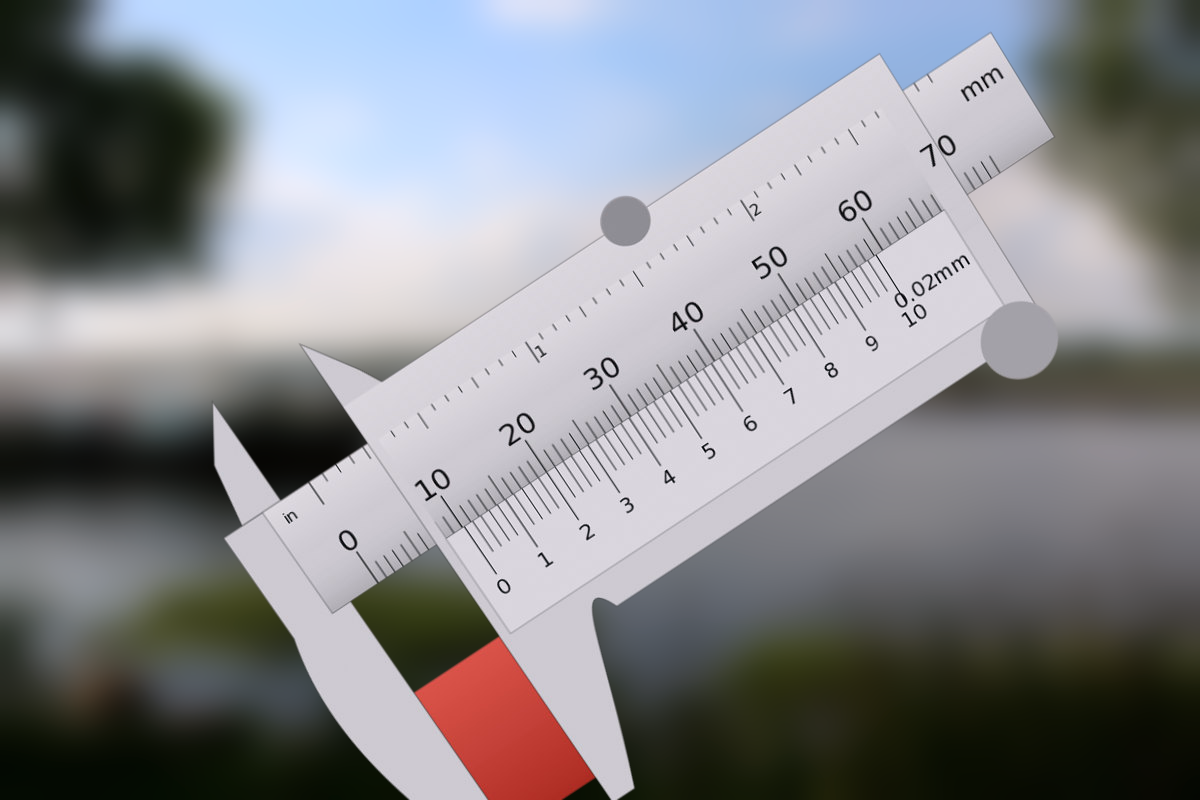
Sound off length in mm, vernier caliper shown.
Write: 10.2 mm
